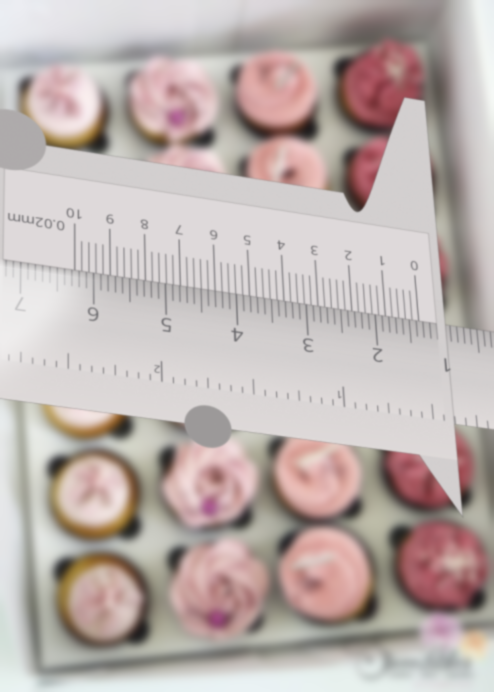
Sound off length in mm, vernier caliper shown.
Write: 13.6 mm
